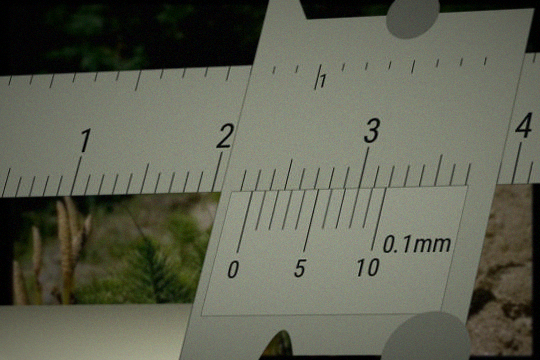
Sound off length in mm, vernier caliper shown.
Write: 22.8 mm
